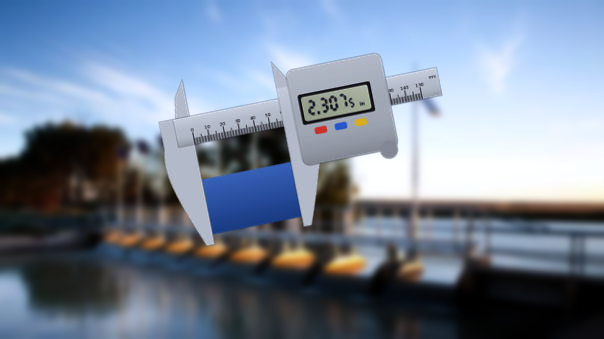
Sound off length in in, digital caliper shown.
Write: 2.3075 in
